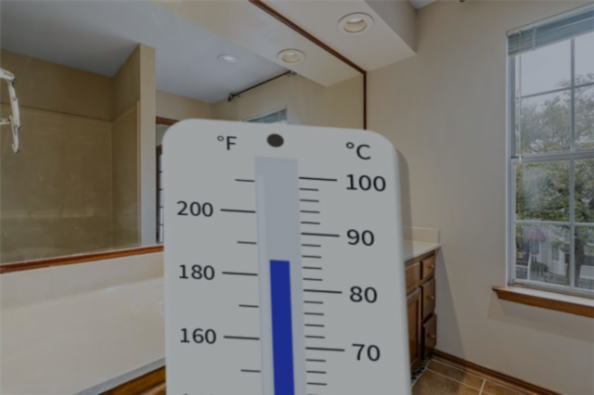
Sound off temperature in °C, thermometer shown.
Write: 85 °C
